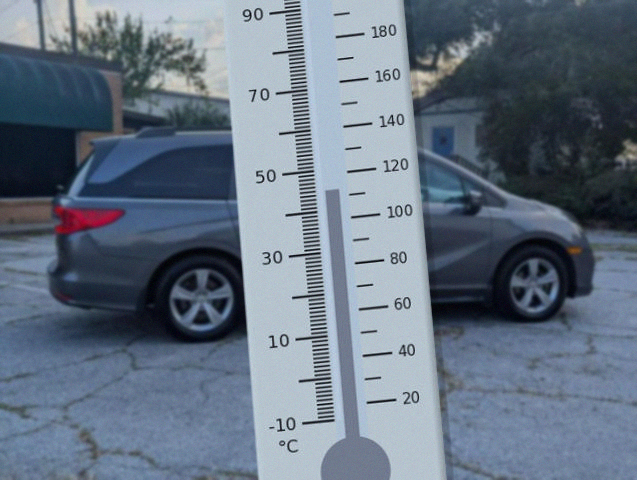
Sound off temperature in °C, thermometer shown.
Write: 45 °C
